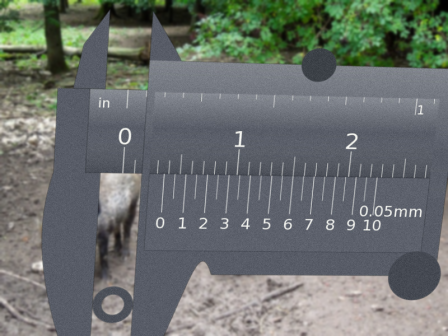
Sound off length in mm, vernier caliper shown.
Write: 3.6 mm
